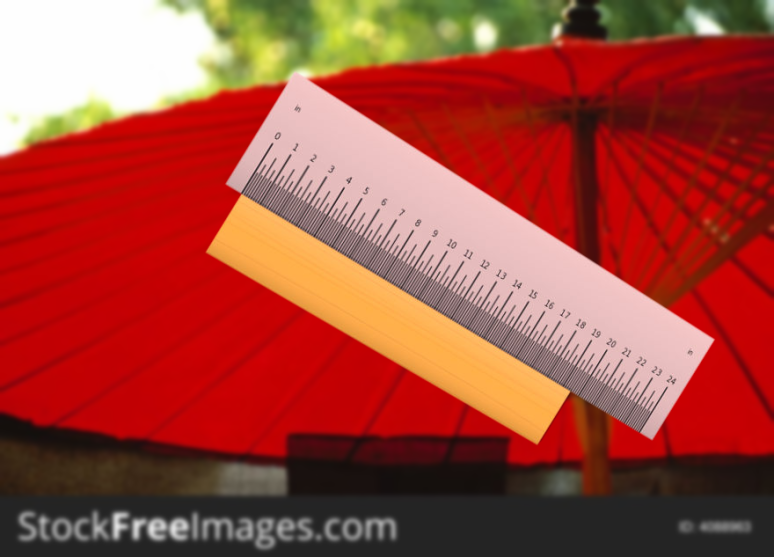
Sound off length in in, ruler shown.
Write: 19.5 in
